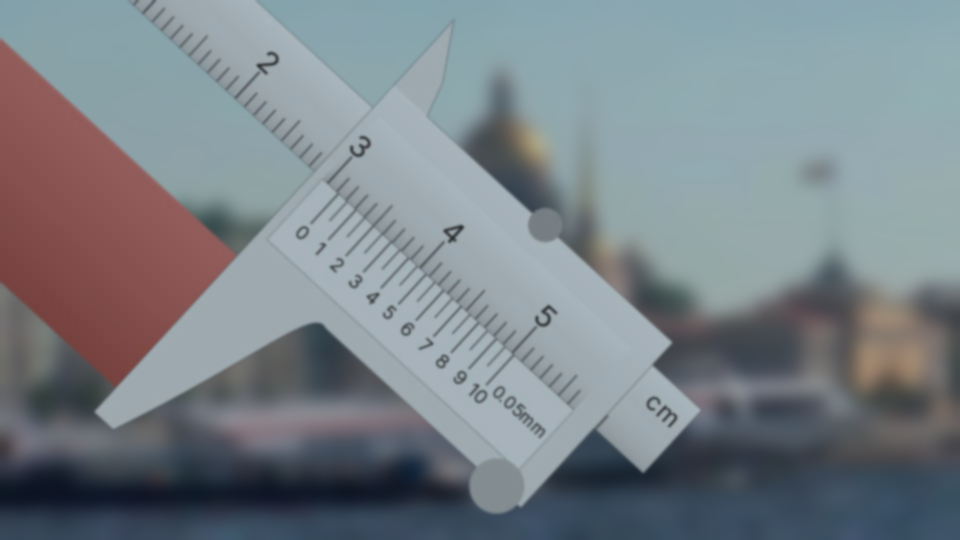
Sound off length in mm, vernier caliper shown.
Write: 31.2 mm
